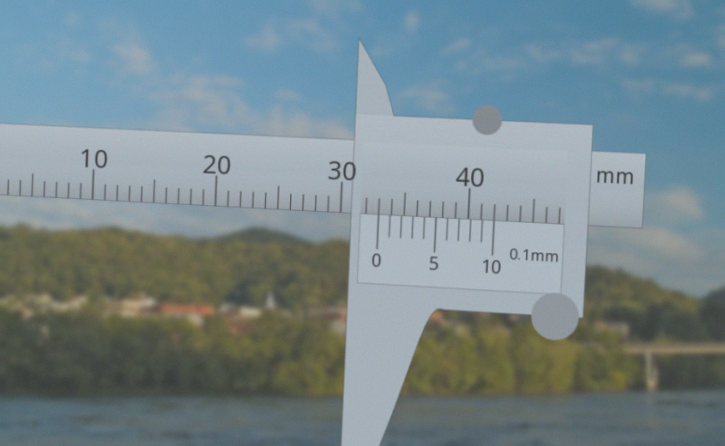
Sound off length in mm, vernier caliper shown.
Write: 33.0 mm
